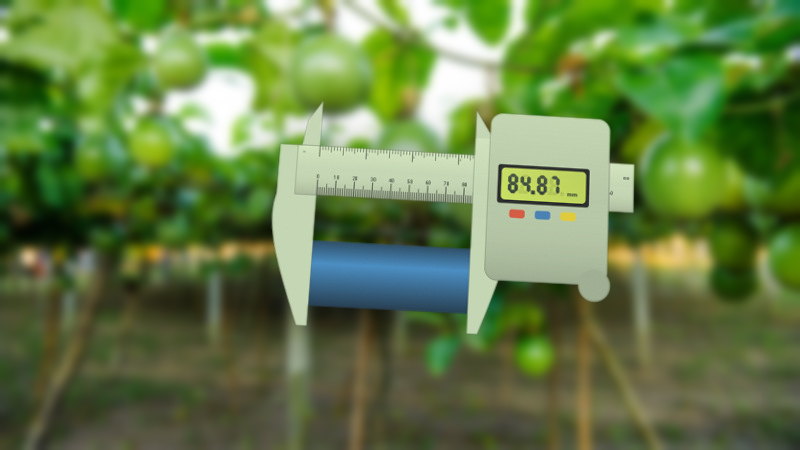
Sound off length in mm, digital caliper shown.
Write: 84.87 mm
